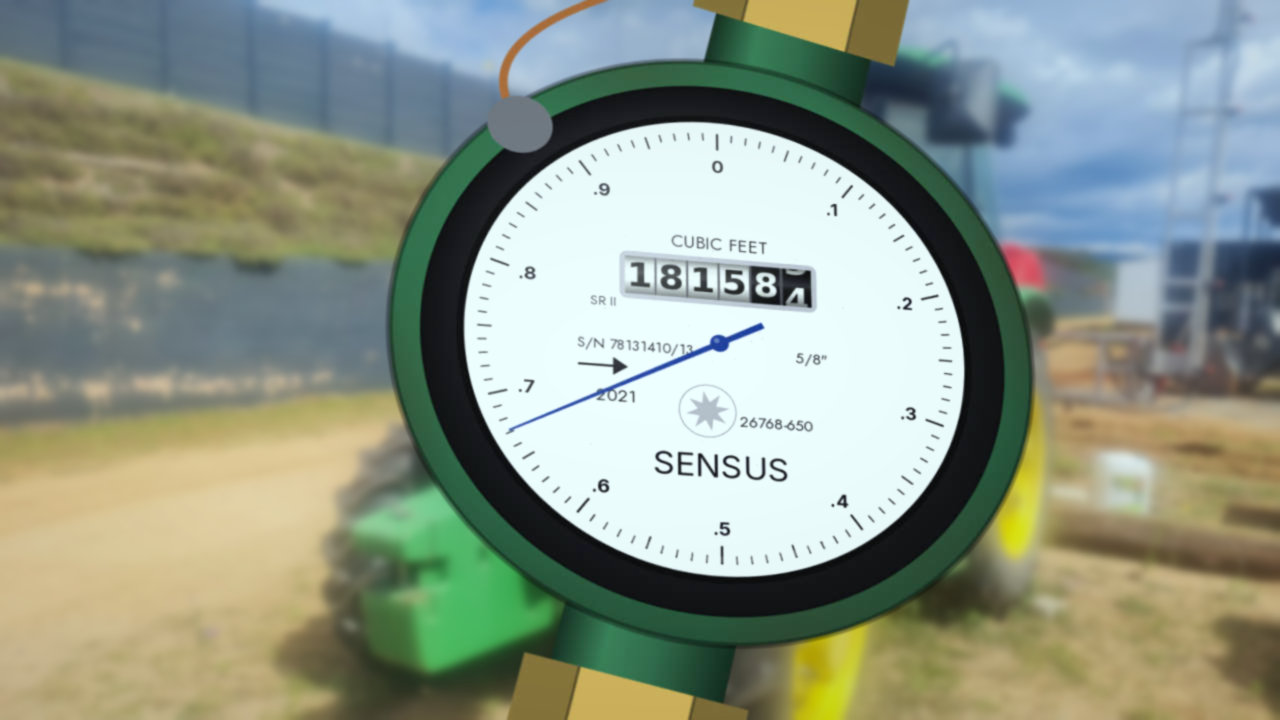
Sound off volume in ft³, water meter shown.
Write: 181583.67 ft³
